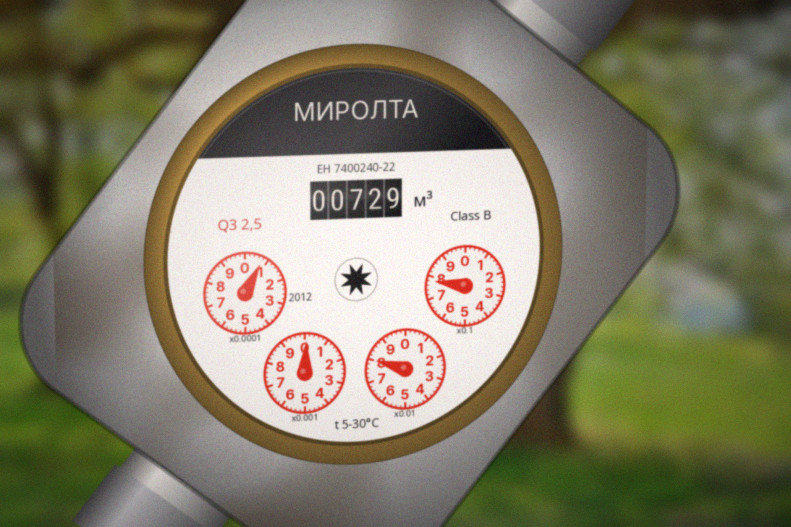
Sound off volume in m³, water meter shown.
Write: 729.7800 m³
